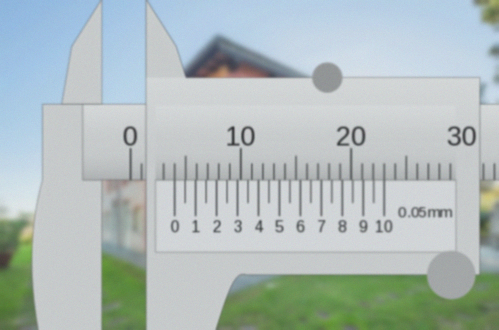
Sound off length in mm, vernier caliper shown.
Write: 4.0 mm
